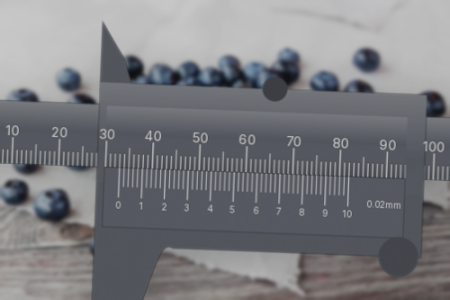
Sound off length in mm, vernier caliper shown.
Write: 33.0 mm
